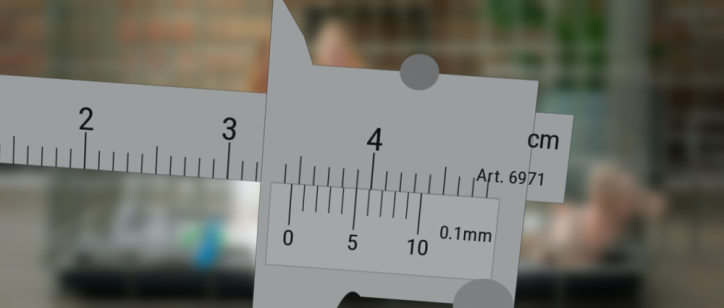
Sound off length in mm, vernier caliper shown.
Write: 34.5 mm
